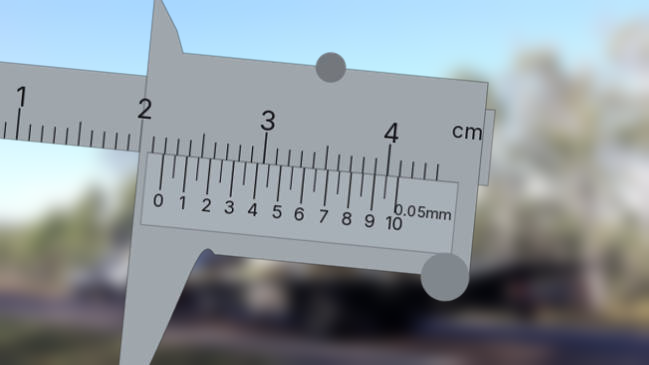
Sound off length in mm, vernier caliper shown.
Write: 21.9 mm
